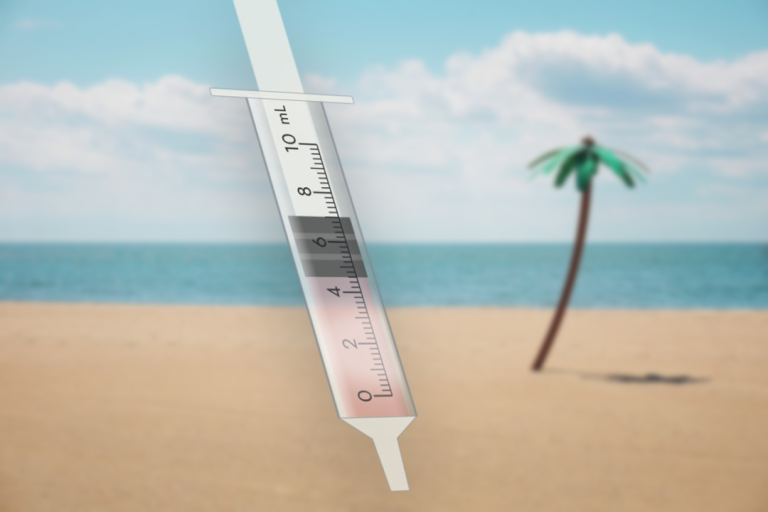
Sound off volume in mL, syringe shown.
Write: 4.6 mL
